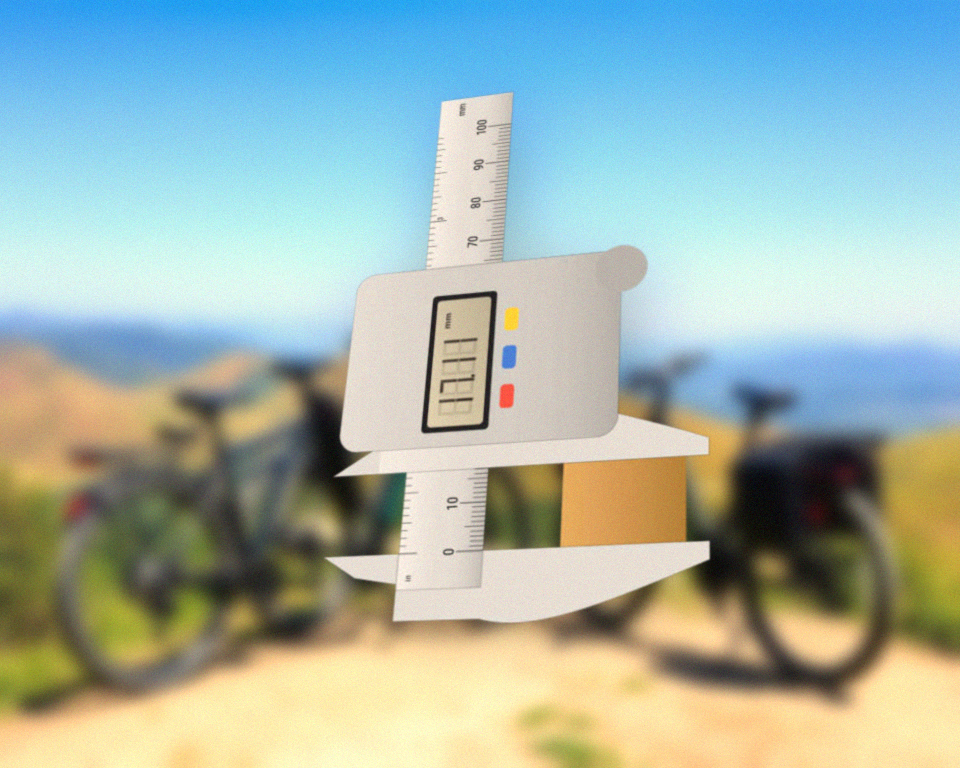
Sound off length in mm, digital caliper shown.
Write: 17.11 mm
